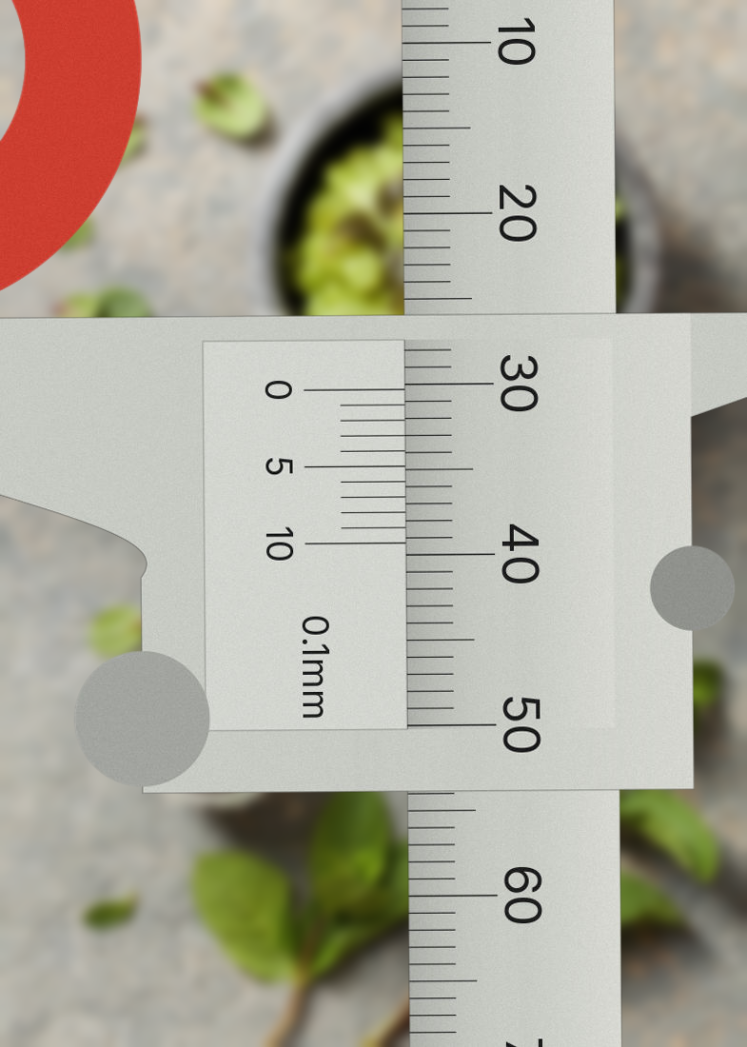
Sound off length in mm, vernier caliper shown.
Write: 30.3 mm
